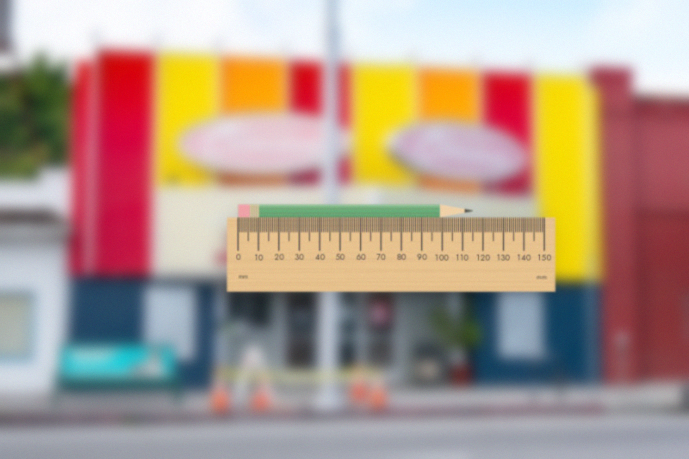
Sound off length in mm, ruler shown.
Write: 115 mm
